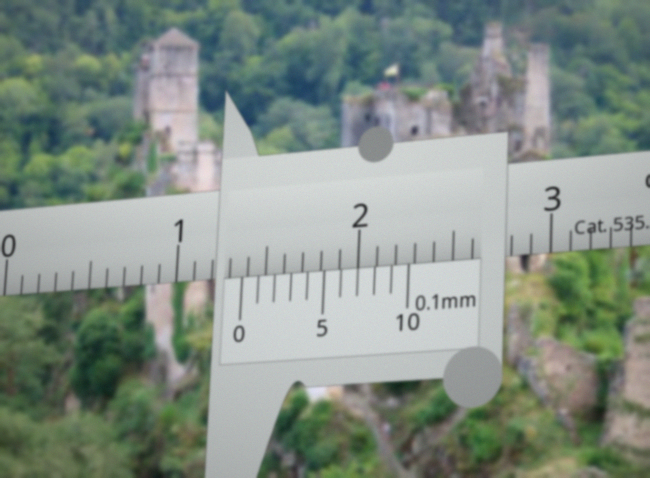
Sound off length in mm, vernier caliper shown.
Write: 13.7 mm
